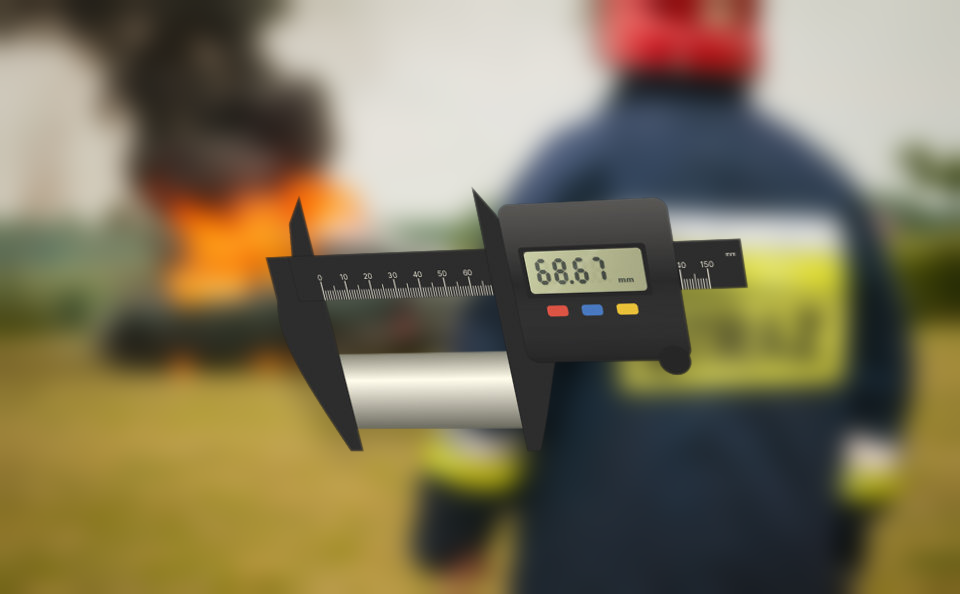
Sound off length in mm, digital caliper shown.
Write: 68.67 mm
